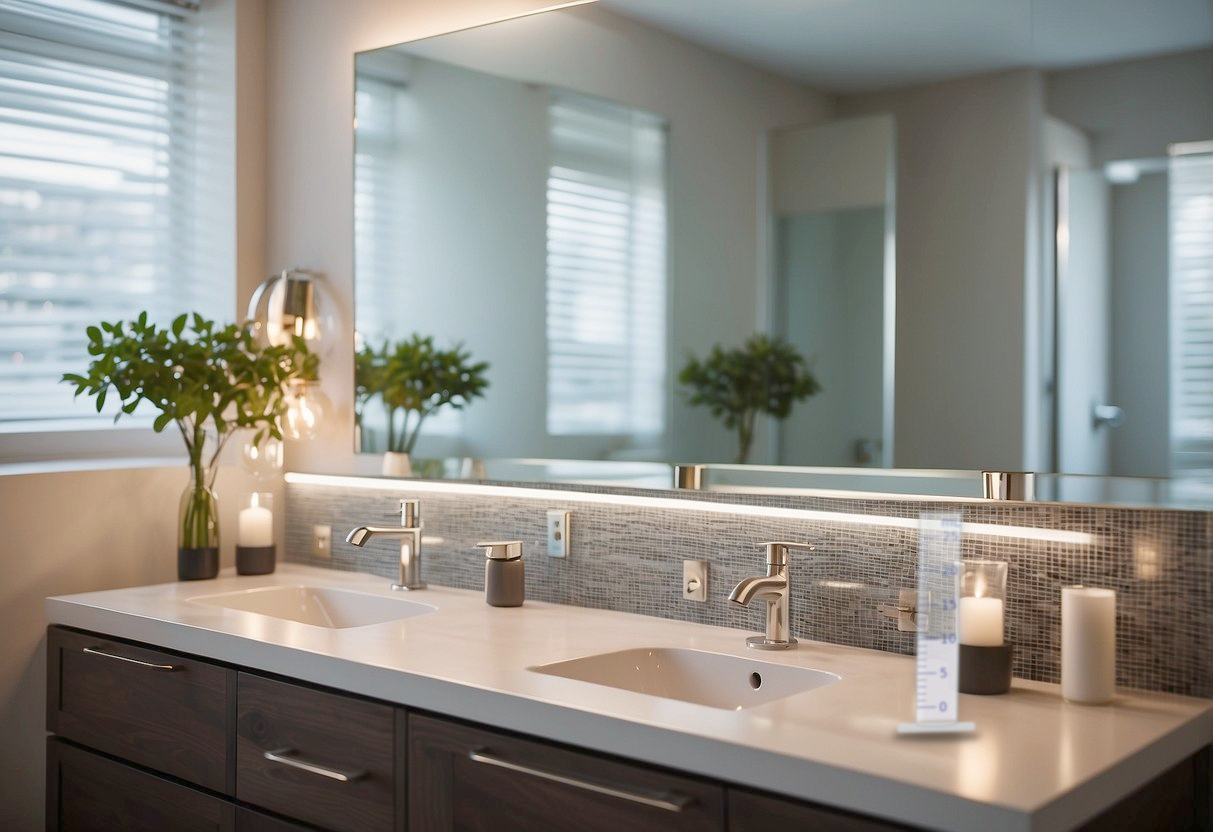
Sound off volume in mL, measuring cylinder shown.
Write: 10 mL
